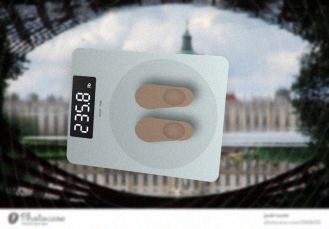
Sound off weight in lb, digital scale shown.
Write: 235.8 lb
